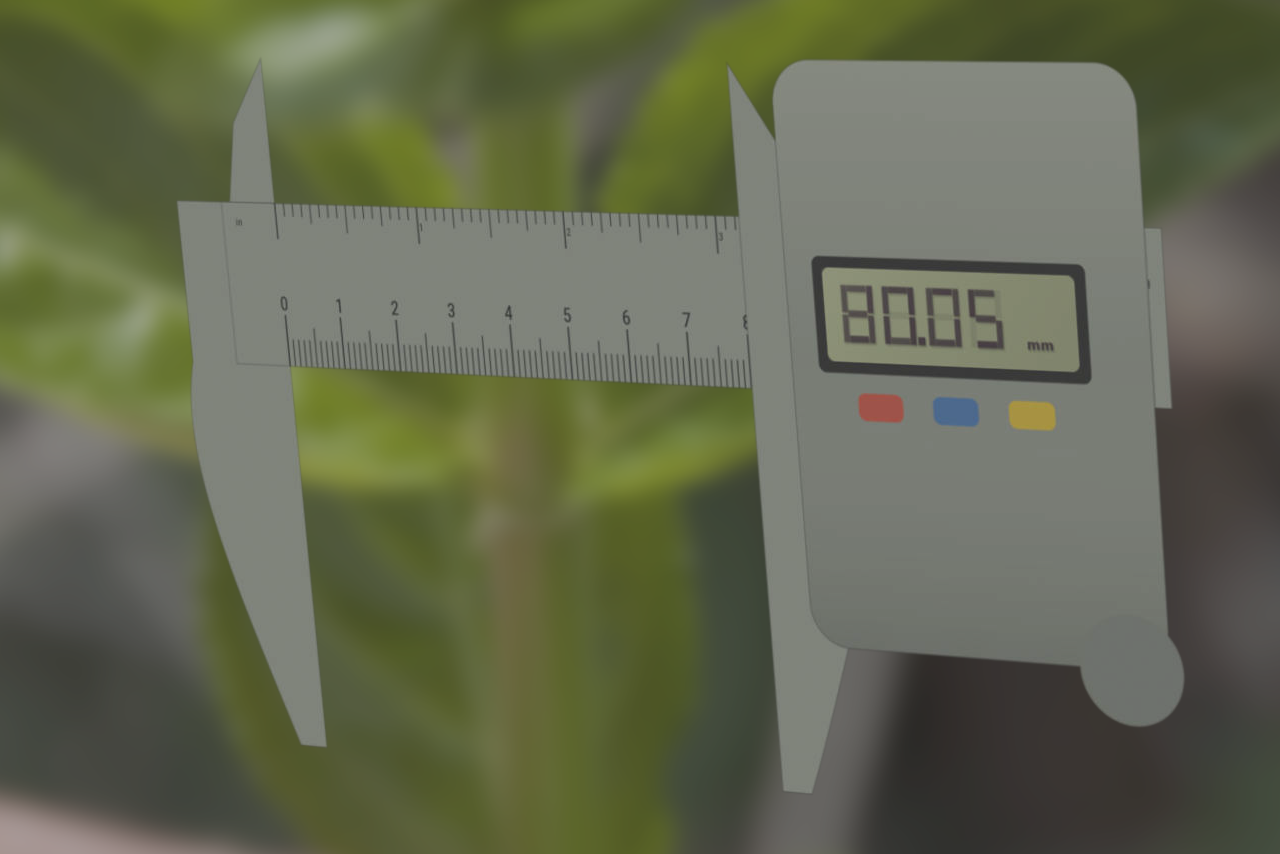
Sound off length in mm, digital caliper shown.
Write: 80.05 mm
